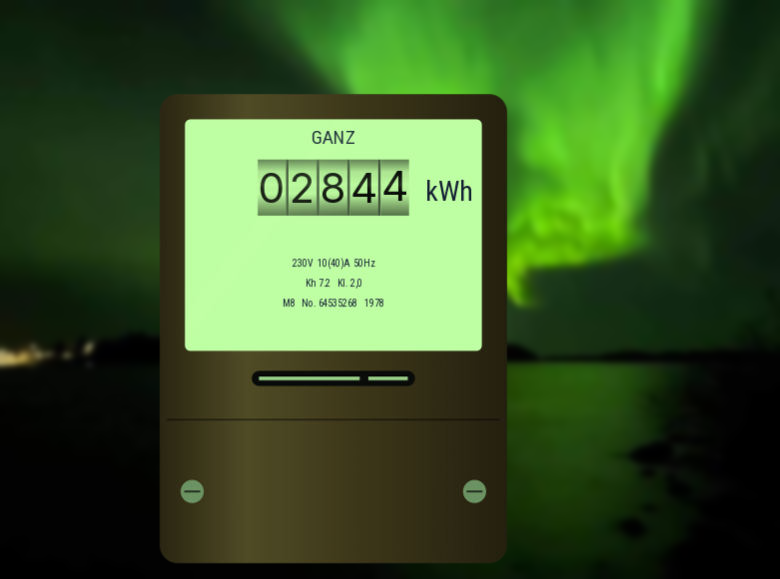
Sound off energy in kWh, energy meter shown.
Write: 2844 kWh
